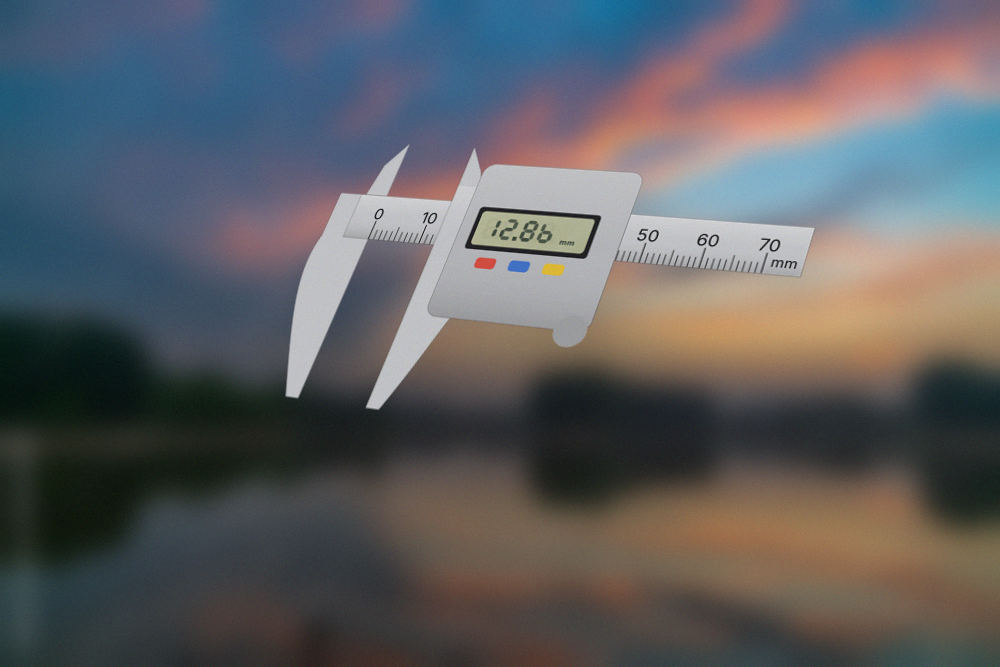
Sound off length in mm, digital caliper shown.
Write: 12.86 mm
